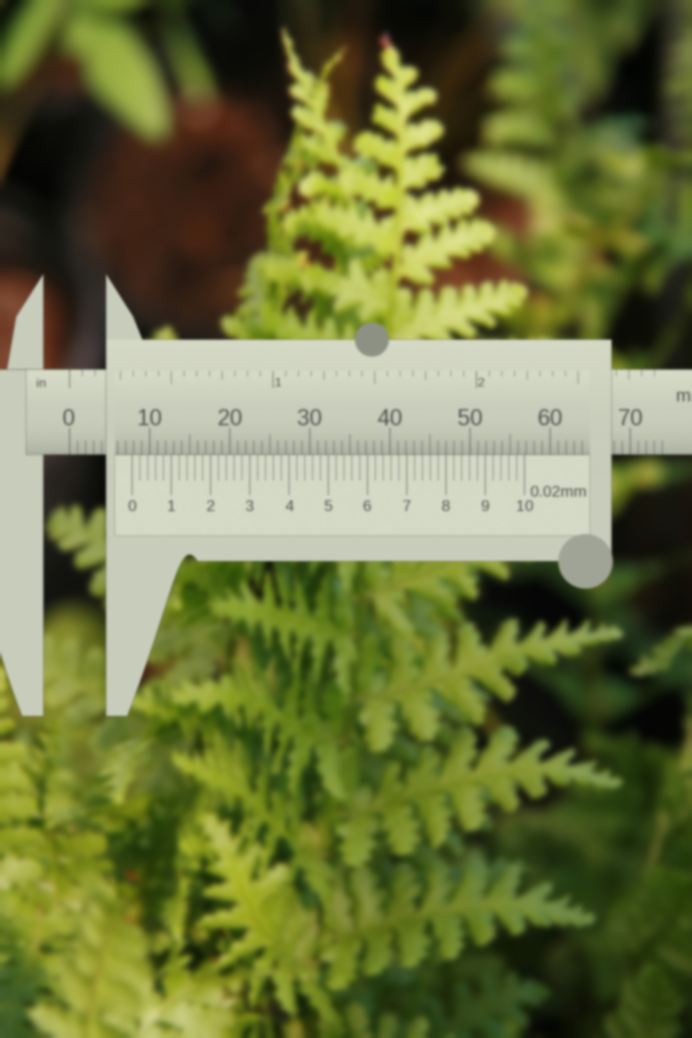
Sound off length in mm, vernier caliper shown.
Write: 7.8 mm
